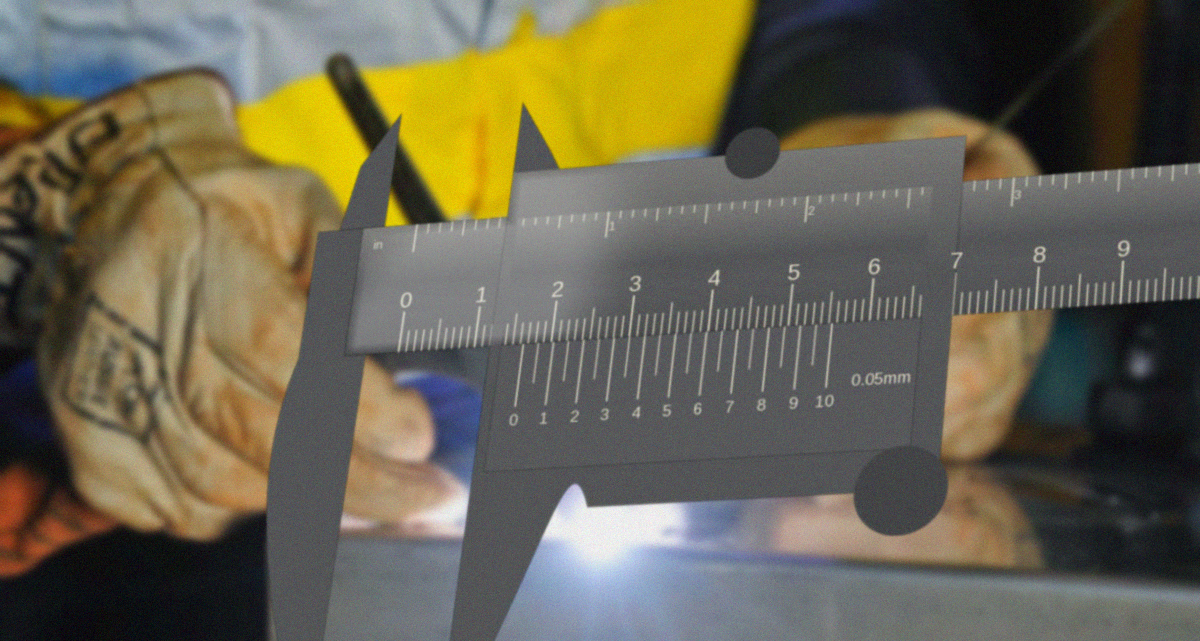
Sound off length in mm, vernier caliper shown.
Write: 16.4 mm
